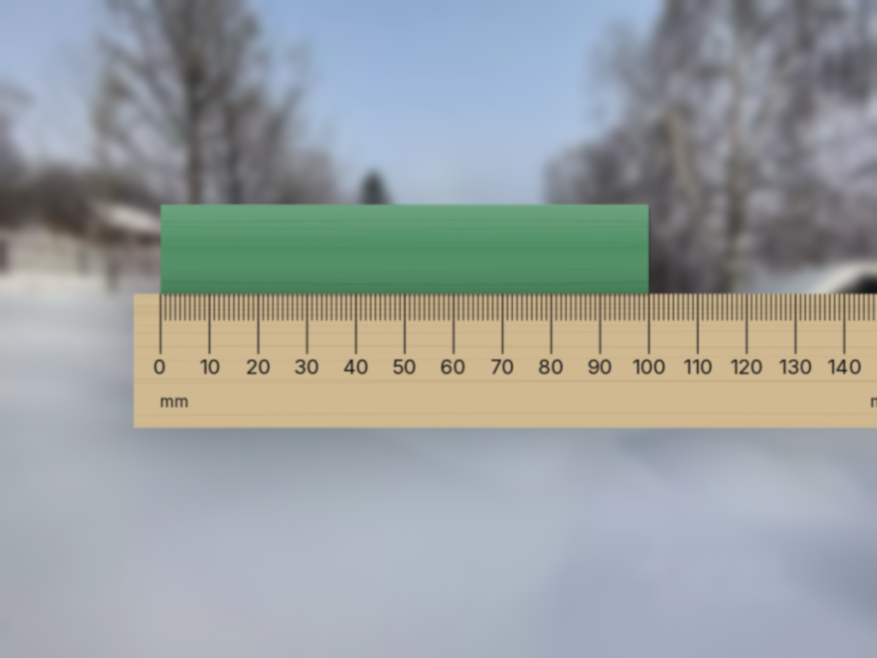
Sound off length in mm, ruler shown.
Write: 100 mm
